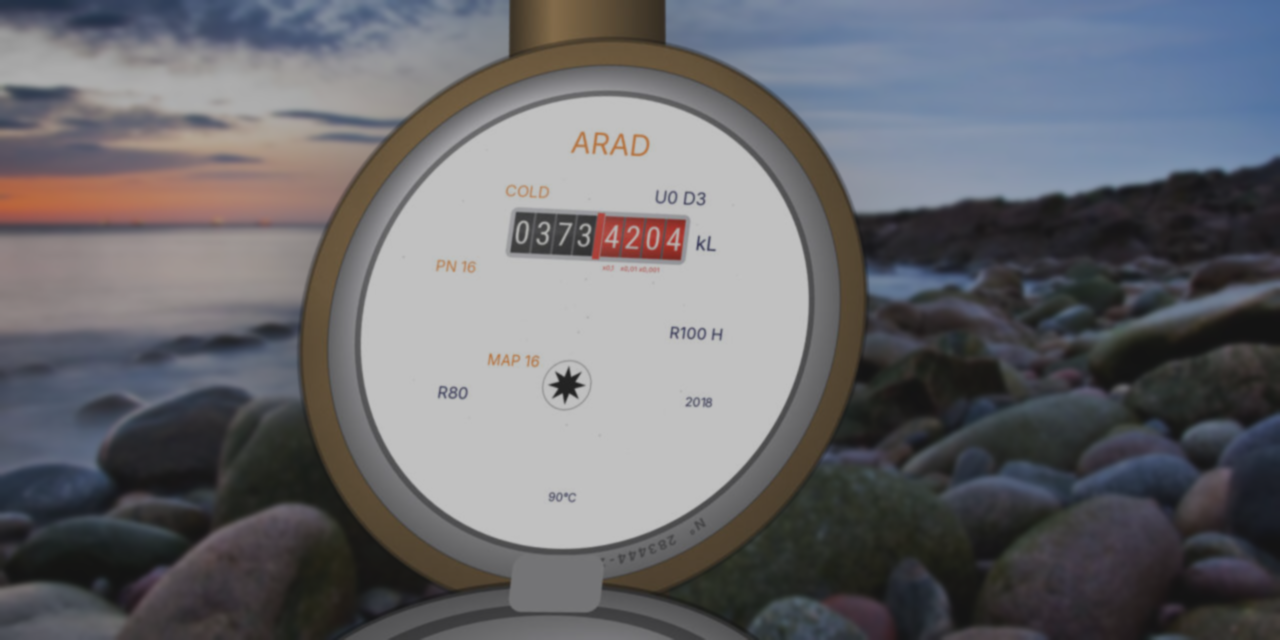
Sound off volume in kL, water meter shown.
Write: 373.4204 kL
